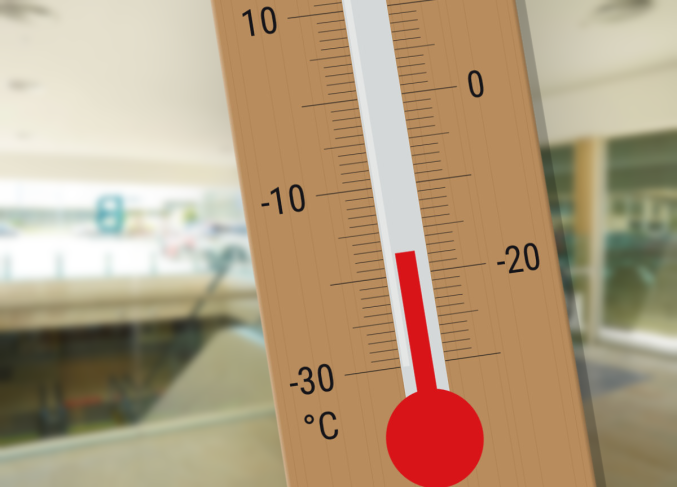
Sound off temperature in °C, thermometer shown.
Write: -17.5 °C
